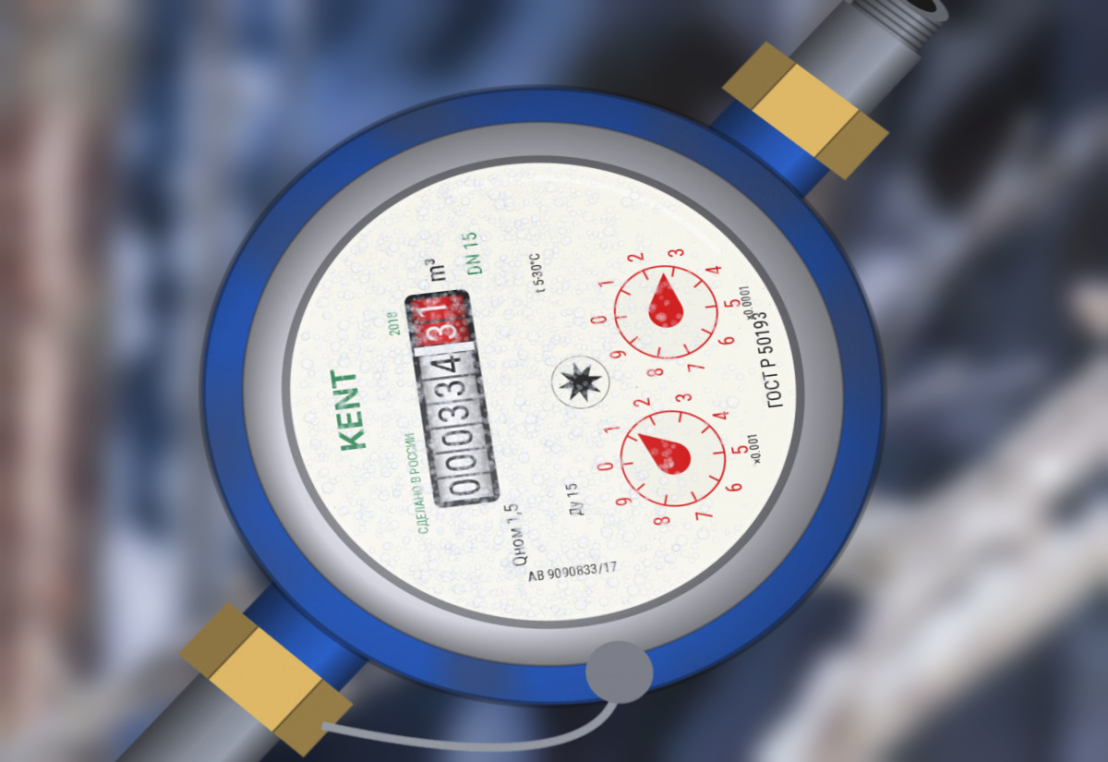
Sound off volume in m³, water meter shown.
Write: 334.3112 m³
